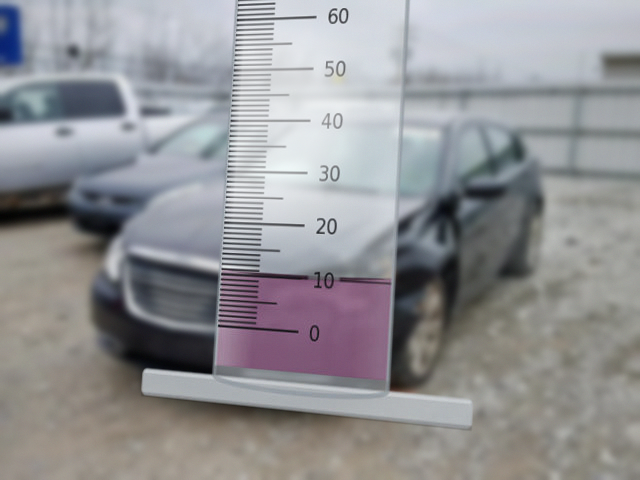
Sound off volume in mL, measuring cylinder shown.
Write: 10 mL
